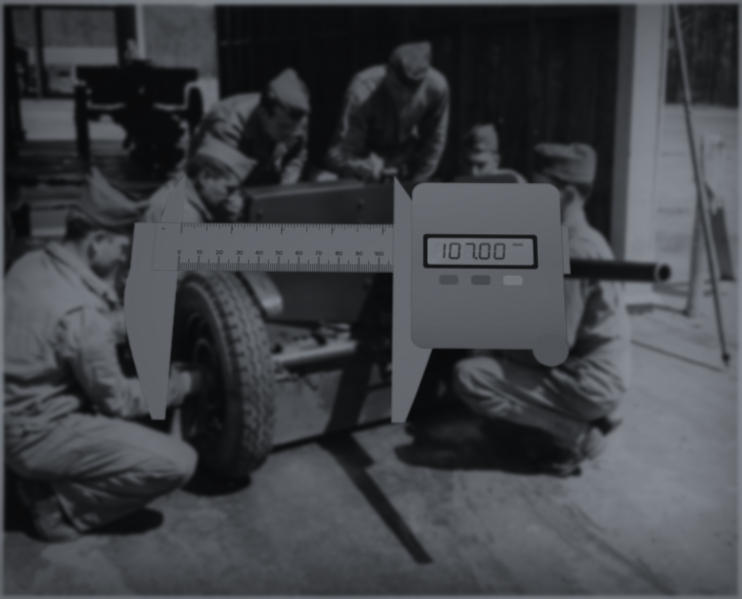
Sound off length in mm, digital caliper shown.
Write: 107.00 mm
